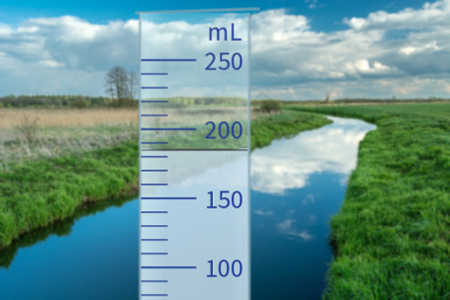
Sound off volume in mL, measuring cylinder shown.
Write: 185 mL
